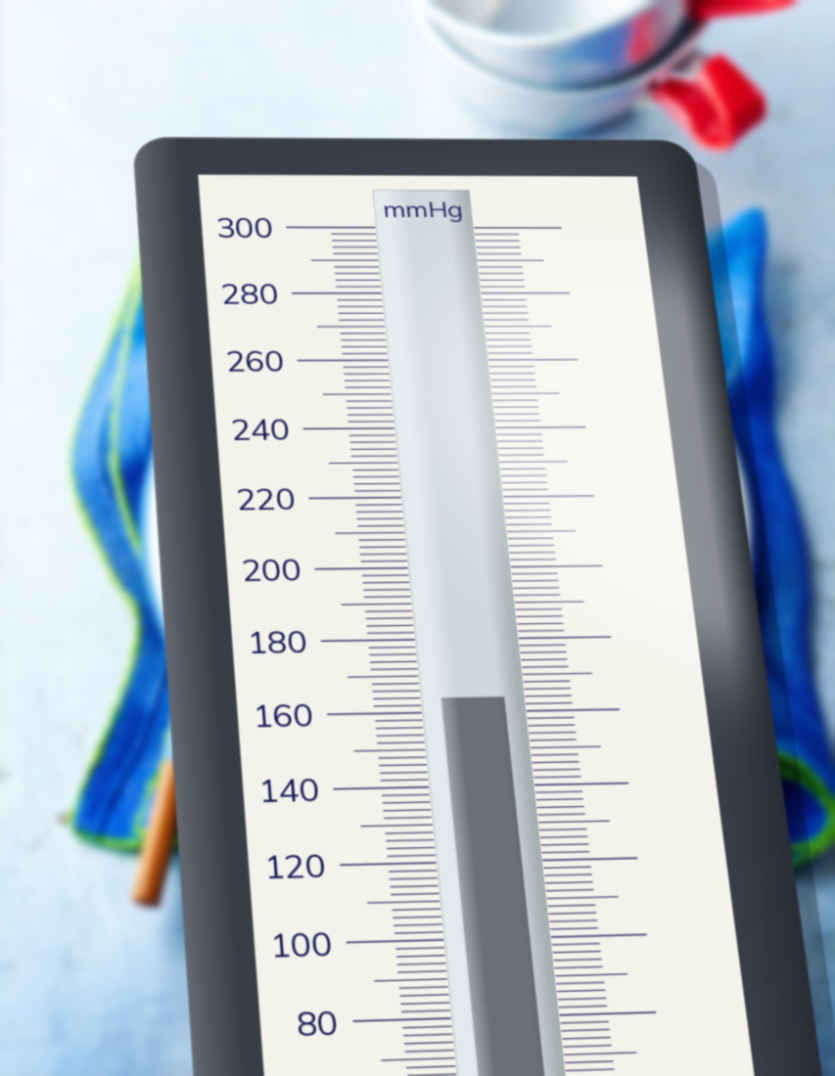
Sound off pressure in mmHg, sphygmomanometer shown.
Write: 164 mmHg
